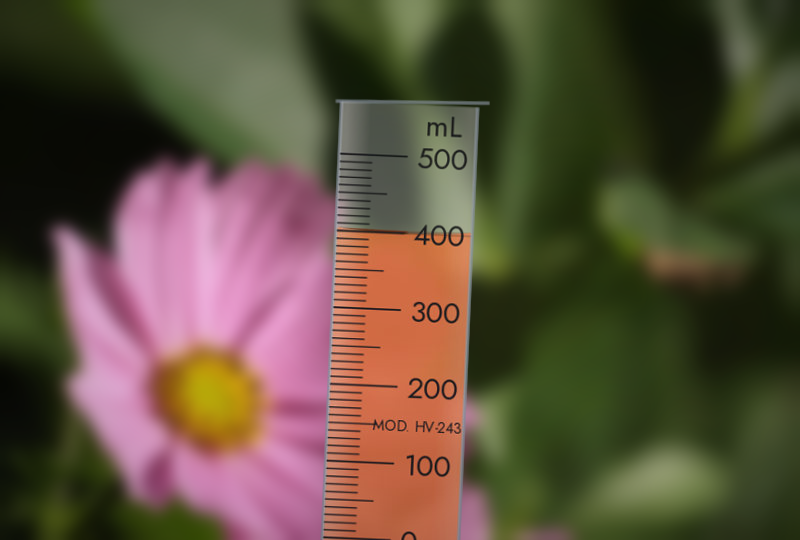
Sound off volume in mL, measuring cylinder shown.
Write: 400 mL
